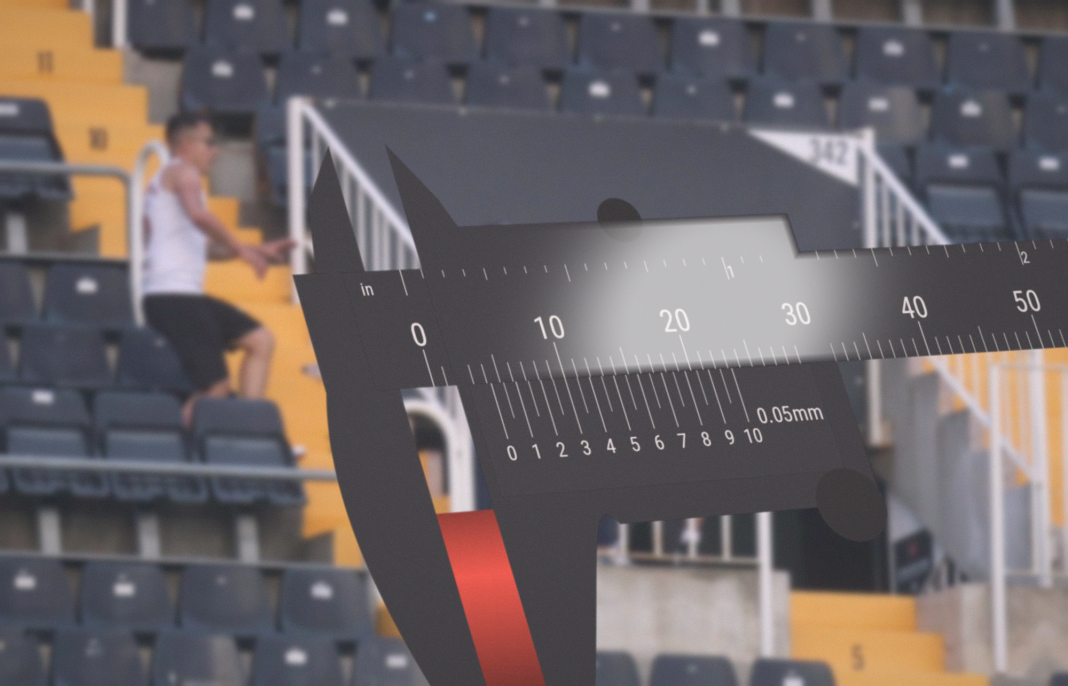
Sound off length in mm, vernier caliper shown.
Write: 4.3 mm
